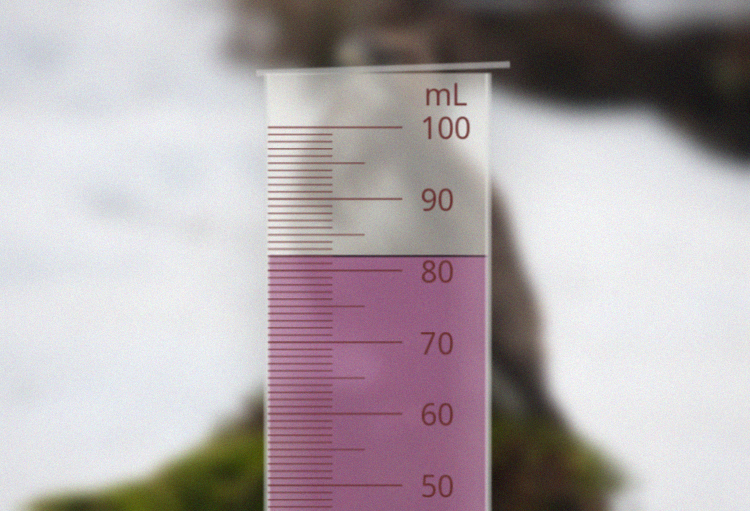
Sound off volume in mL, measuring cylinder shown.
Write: 82 mL
